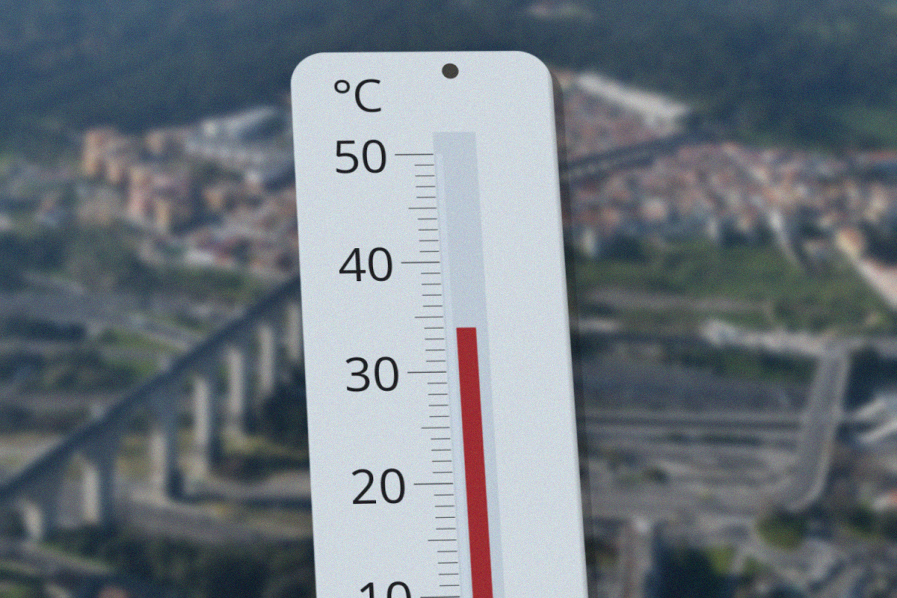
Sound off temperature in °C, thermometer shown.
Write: 34 °C
